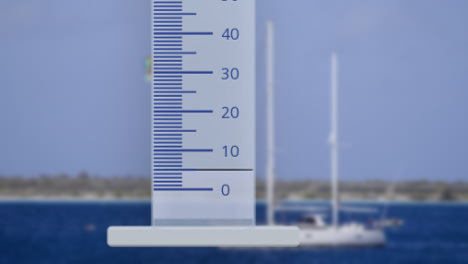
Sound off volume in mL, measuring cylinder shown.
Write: 5 mL
